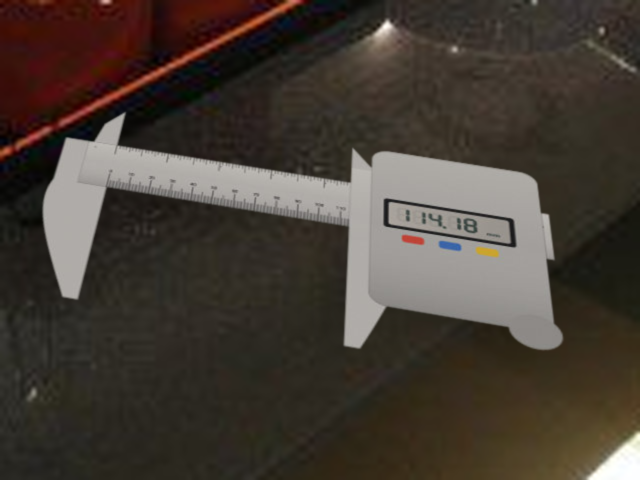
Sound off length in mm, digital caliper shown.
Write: 114.18 mm
